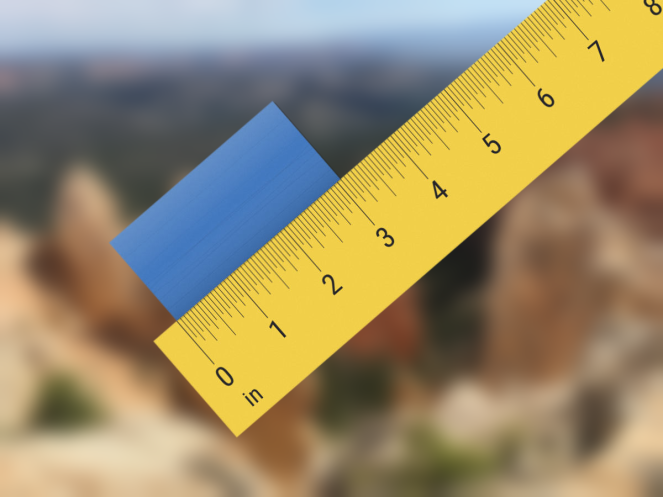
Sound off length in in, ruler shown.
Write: 3.0625 in
